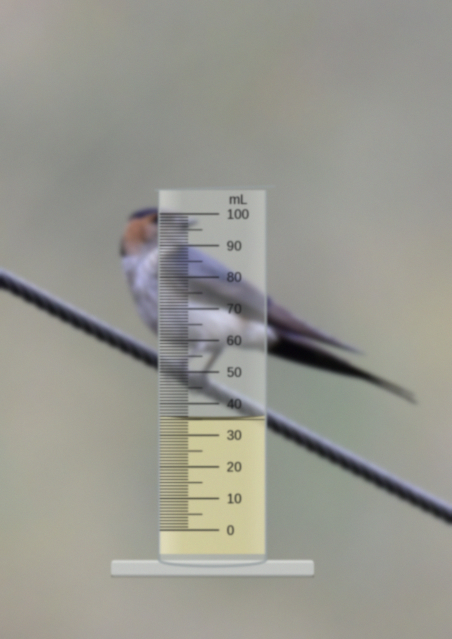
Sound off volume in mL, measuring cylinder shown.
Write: 35 mL
